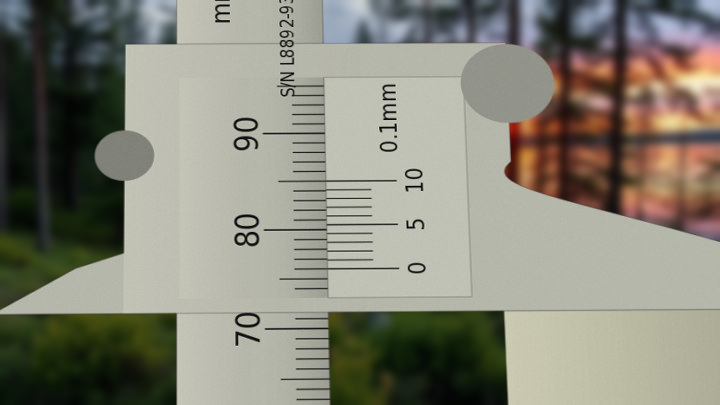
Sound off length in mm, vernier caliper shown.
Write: 76.0 mm
